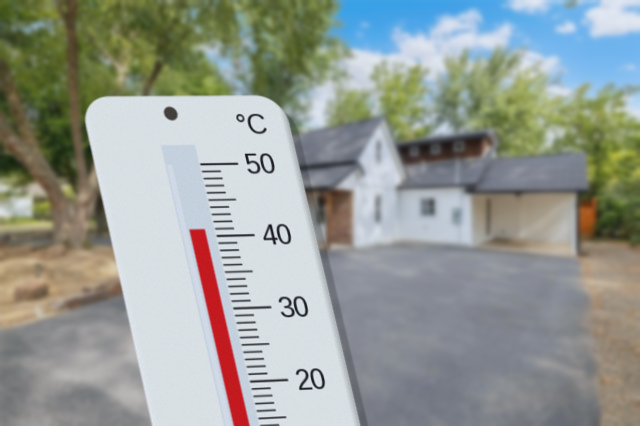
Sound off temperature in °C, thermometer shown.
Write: 41 °C
